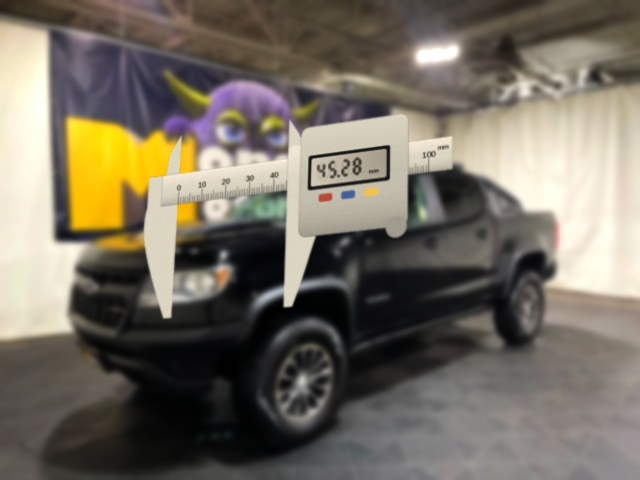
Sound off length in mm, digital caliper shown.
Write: 45.28 mm
